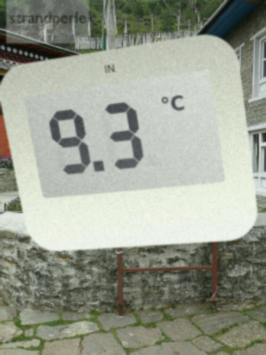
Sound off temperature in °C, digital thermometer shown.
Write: 9.3 °C
